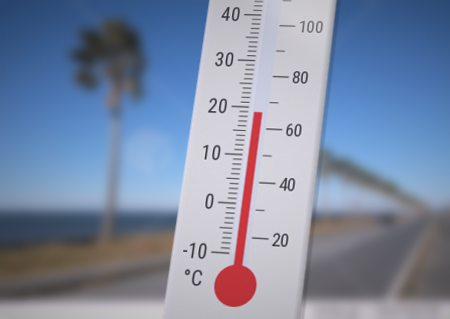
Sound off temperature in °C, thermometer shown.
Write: 19 °C
